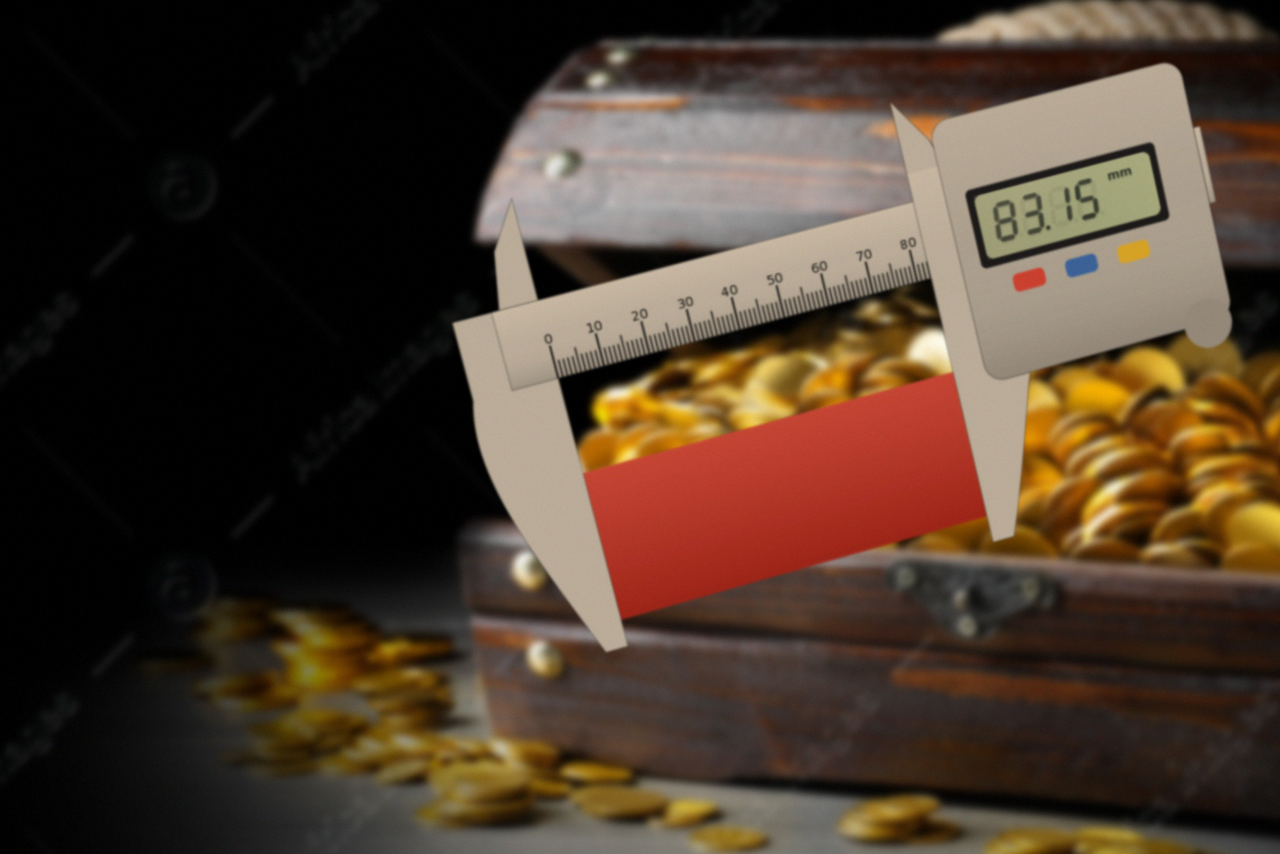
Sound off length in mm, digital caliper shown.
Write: 83.15 mm
